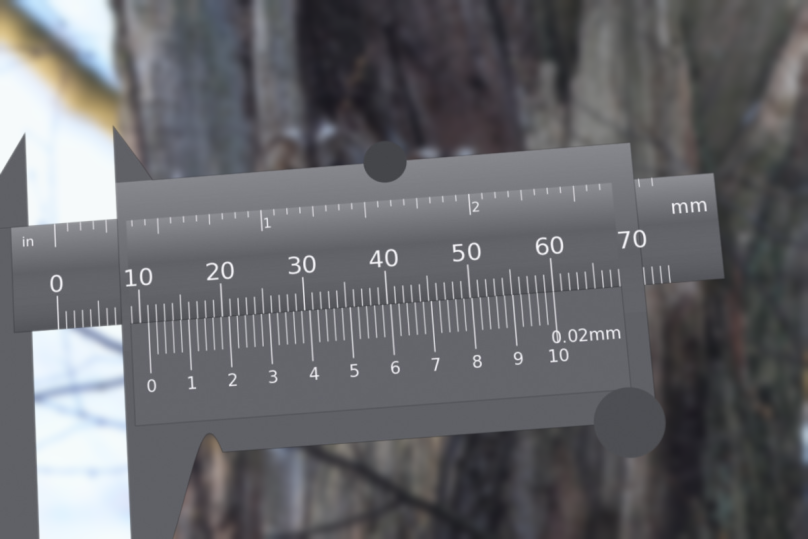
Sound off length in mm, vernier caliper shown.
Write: 11.0 mm
